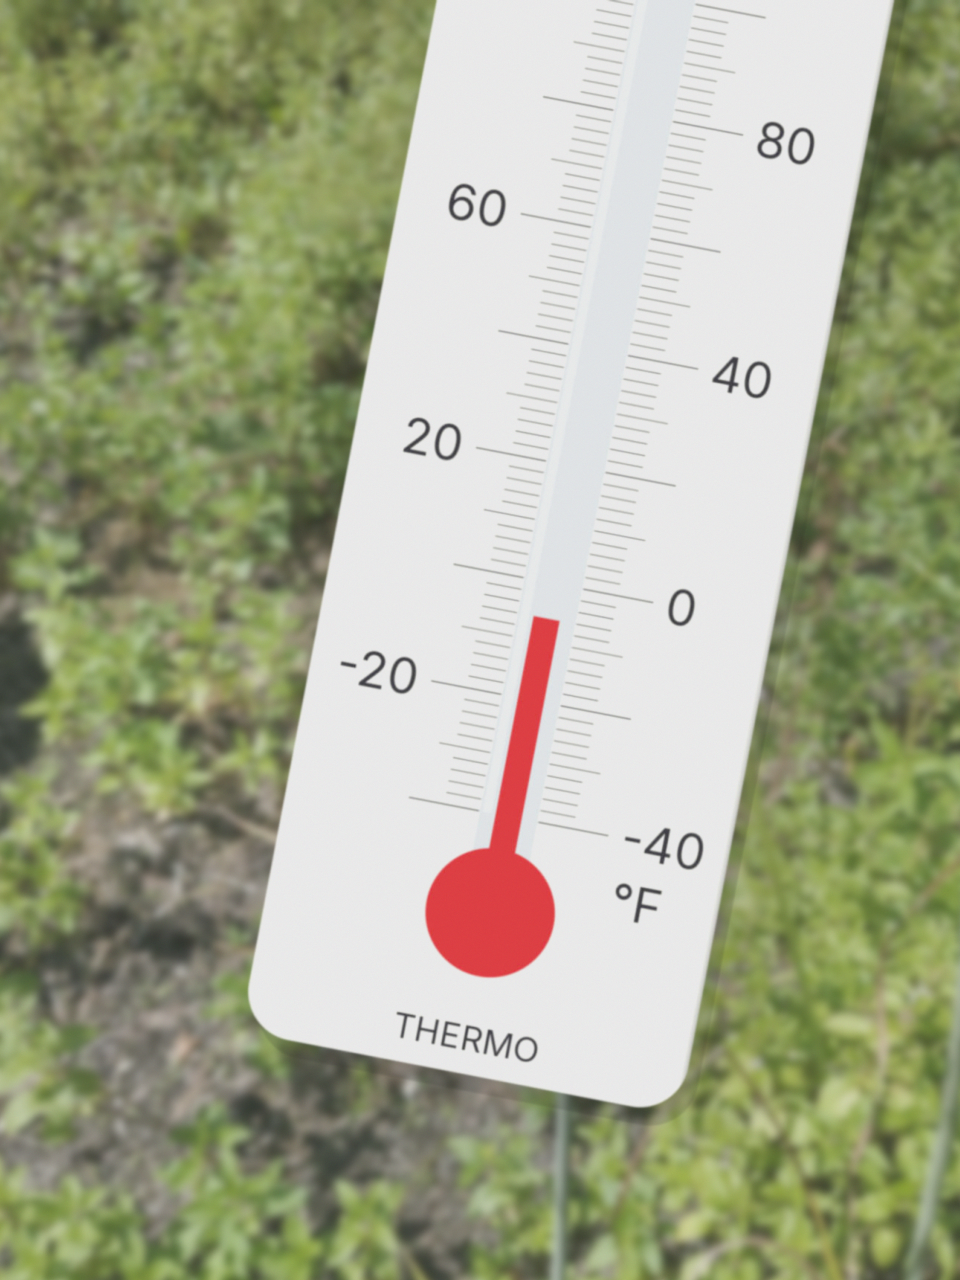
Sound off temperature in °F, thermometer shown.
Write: -6 °F
